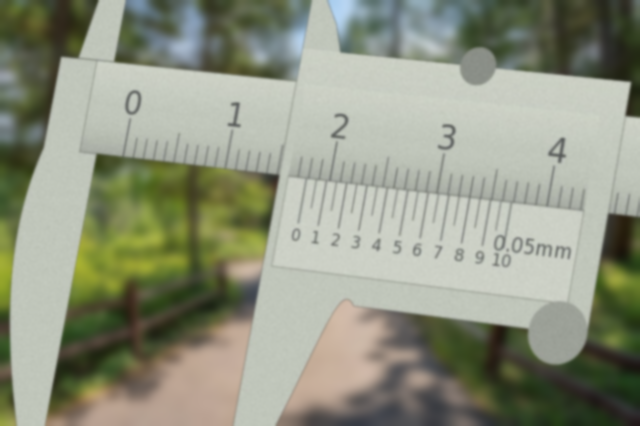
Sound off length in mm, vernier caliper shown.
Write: 17.8 mm
